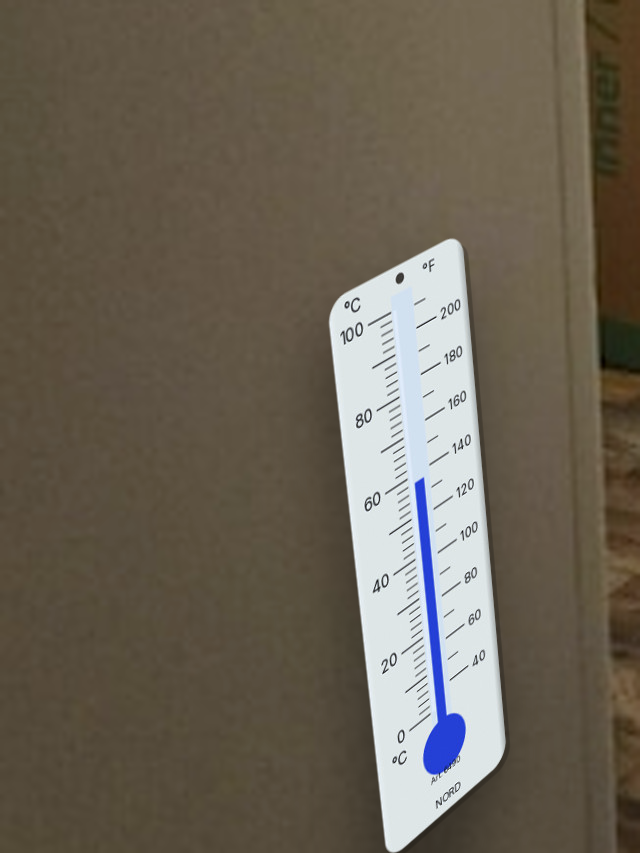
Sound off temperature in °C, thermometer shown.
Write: 58 °C
